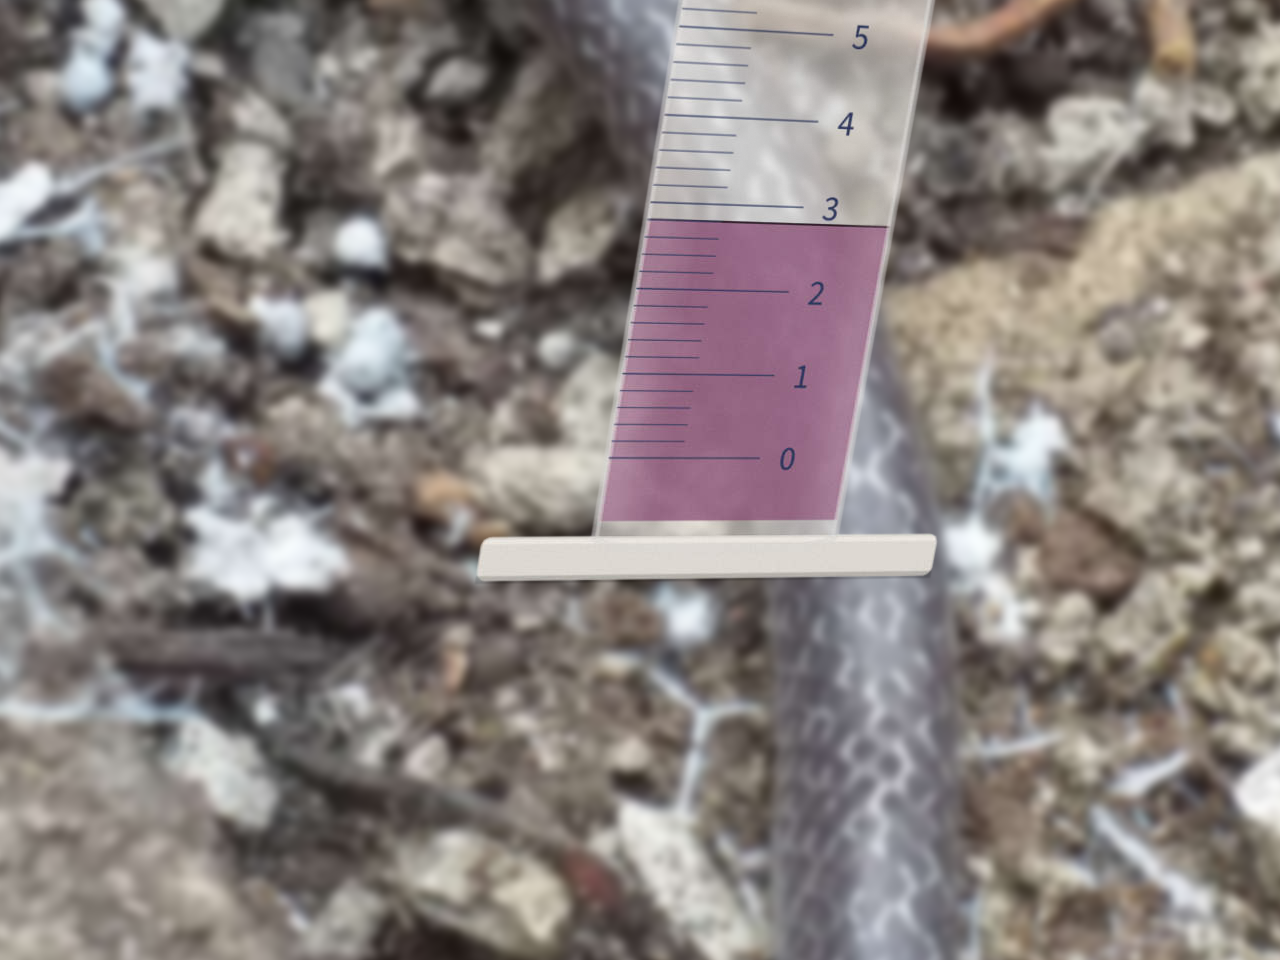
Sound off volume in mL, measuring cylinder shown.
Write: 2.8 mL
